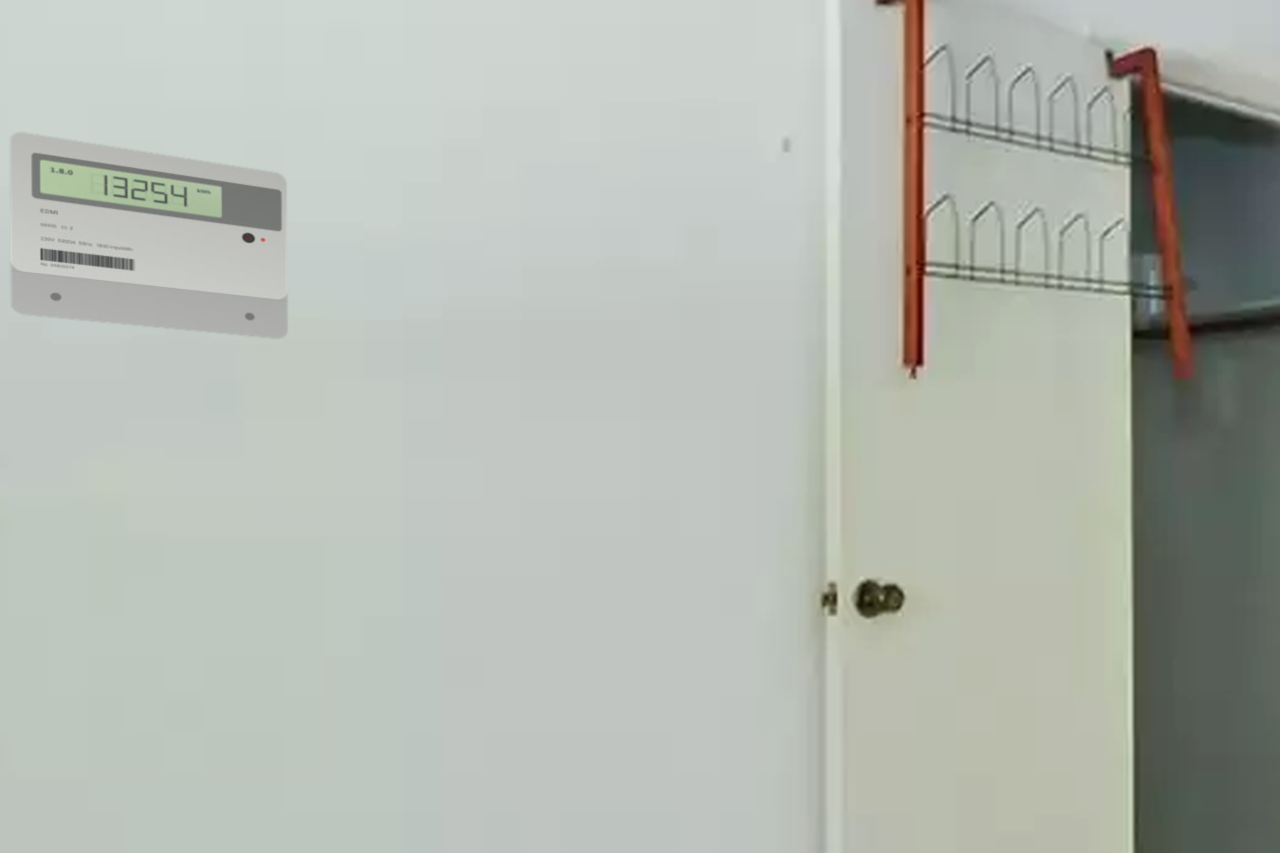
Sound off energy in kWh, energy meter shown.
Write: 13254 kWh
